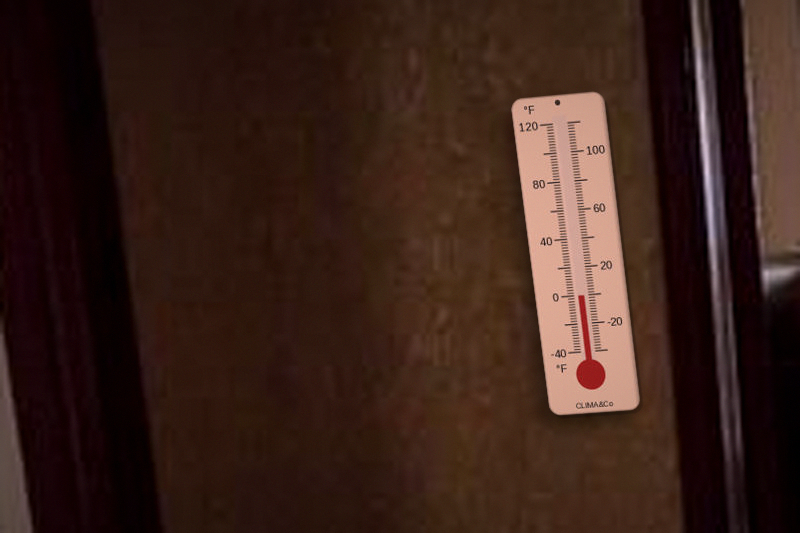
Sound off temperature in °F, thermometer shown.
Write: 0 °F
